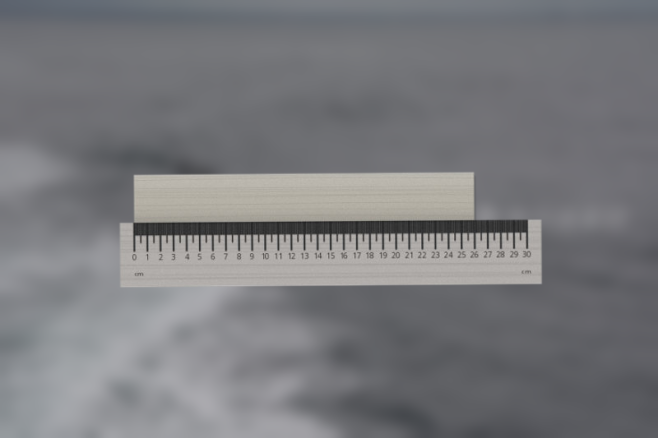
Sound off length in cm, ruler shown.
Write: 26 cm
